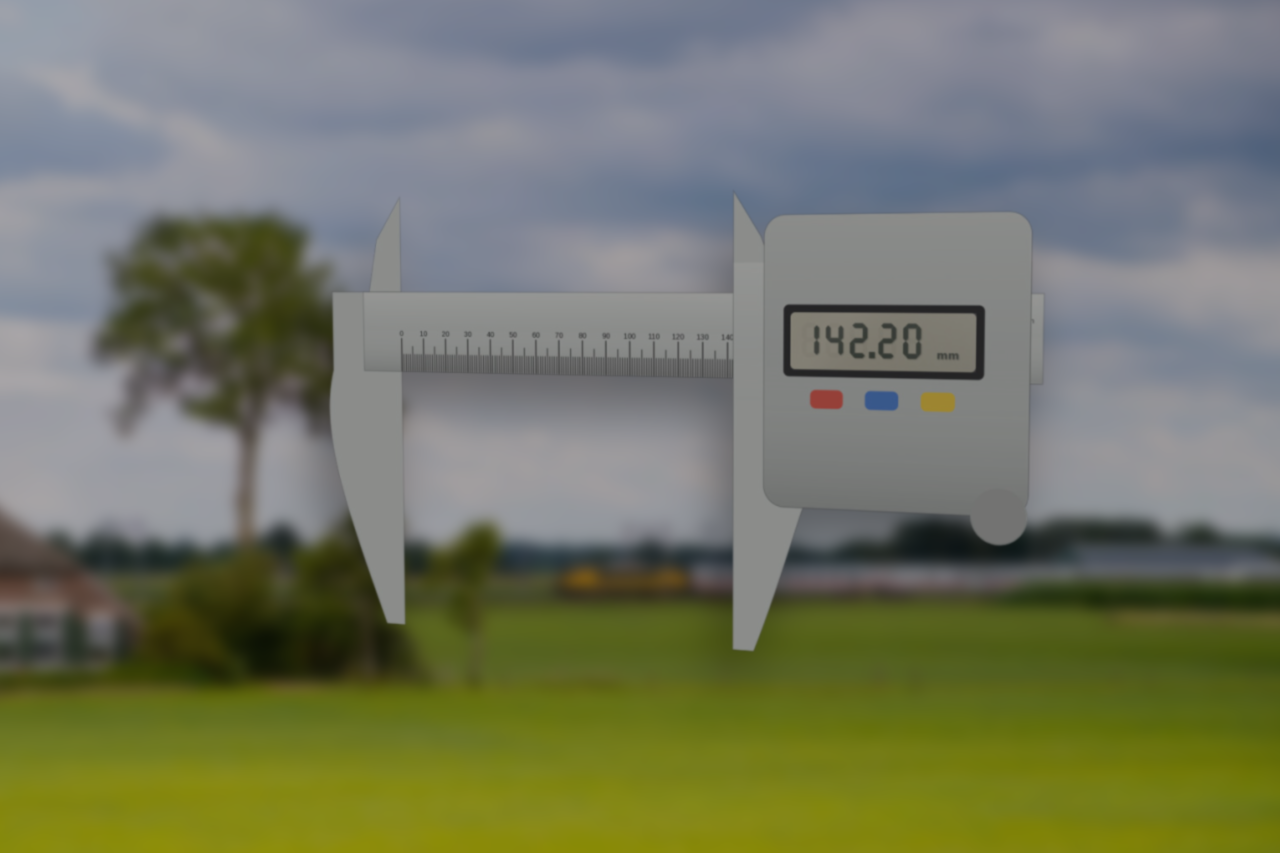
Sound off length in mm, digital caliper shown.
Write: 142.20 mm
